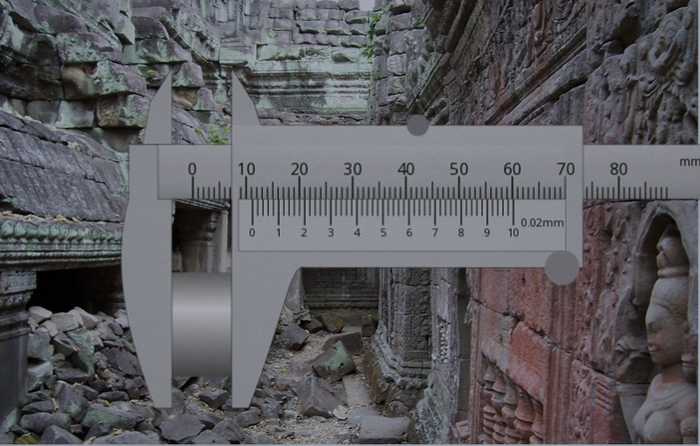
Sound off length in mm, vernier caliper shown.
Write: 11.2 mm
